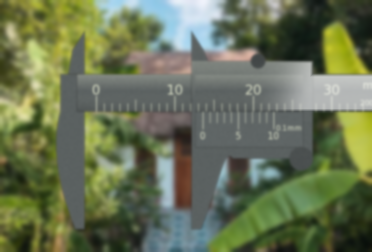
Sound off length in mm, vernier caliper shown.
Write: 13.6 mm
